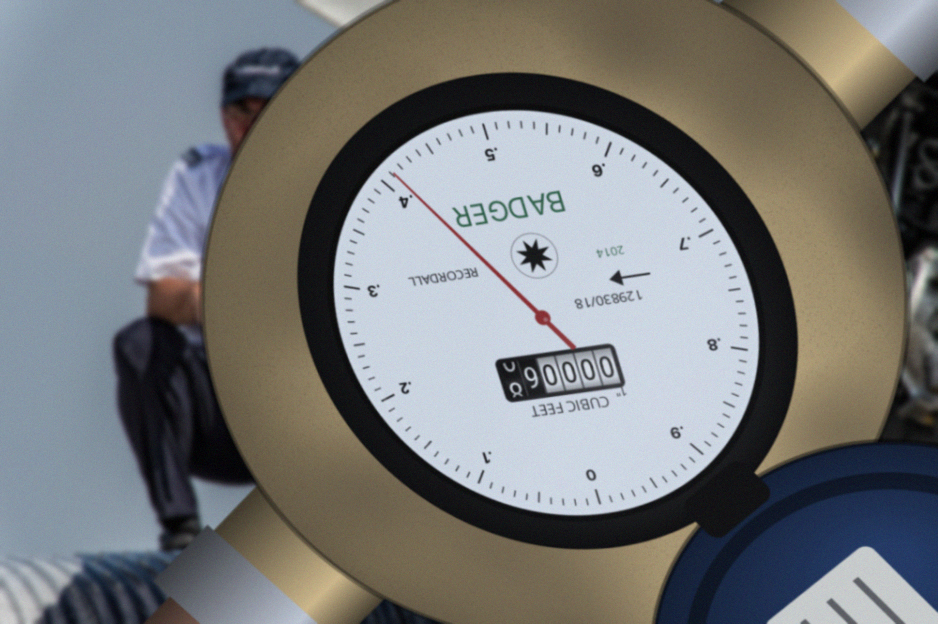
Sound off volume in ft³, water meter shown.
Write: 68.41 ft³
